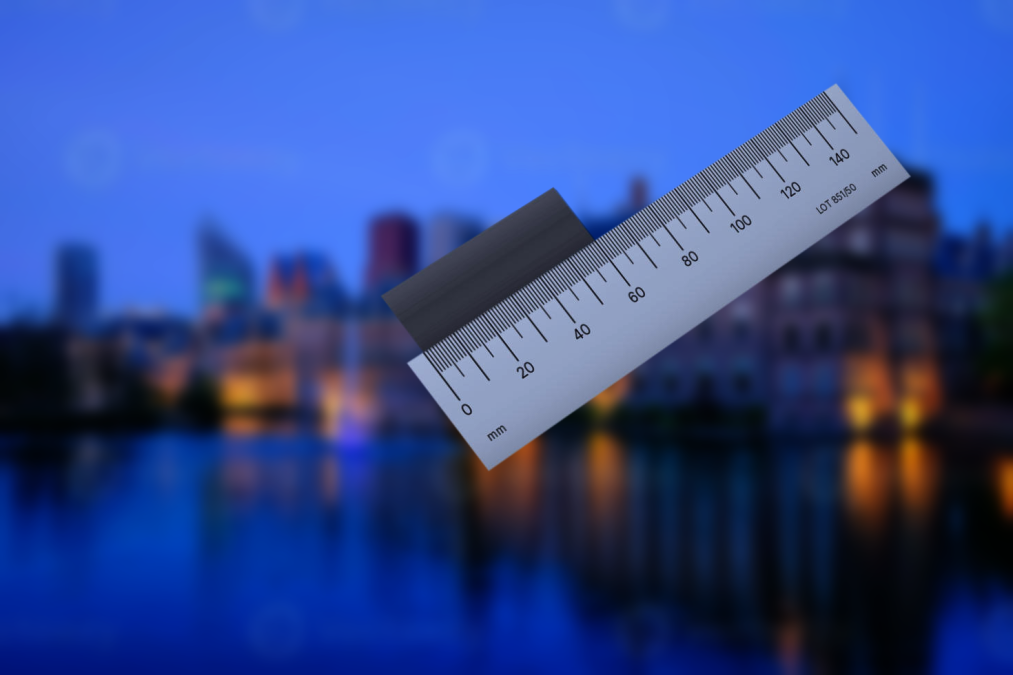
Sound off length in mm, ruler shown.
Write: 60 mm
